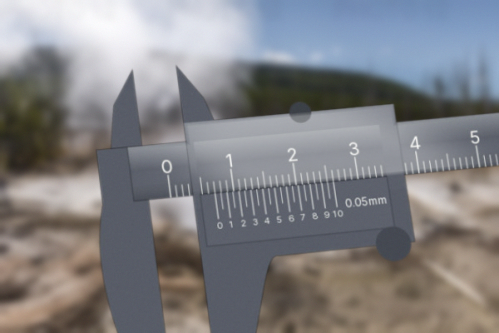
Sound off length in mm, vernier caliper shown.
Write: 7.0 mm
